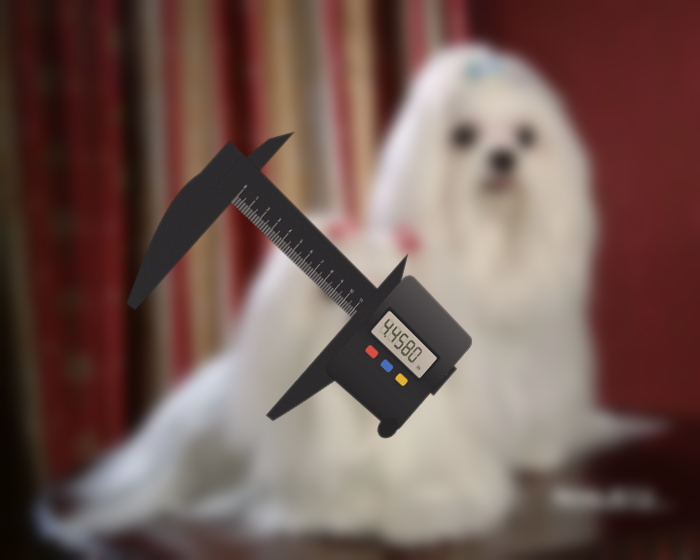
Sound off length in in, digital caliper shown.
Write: 4.4580 in
